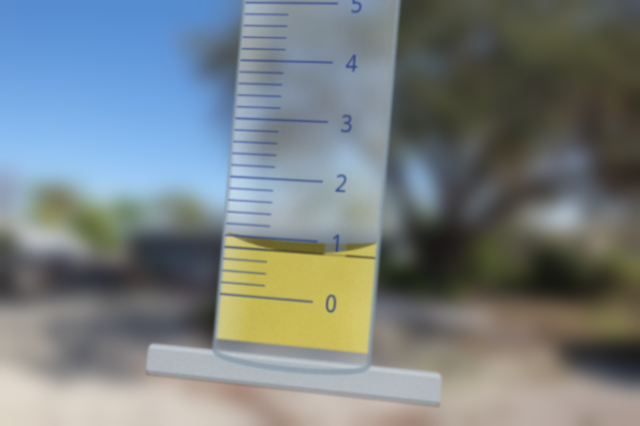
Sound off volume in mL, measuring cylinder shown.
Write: 0.8 mL
